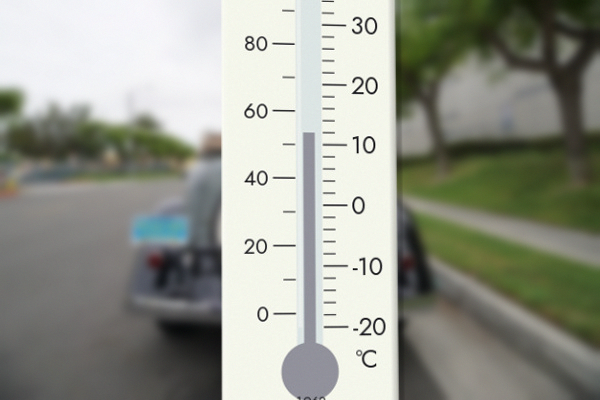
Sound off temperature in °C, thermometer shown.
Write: 12 °C
